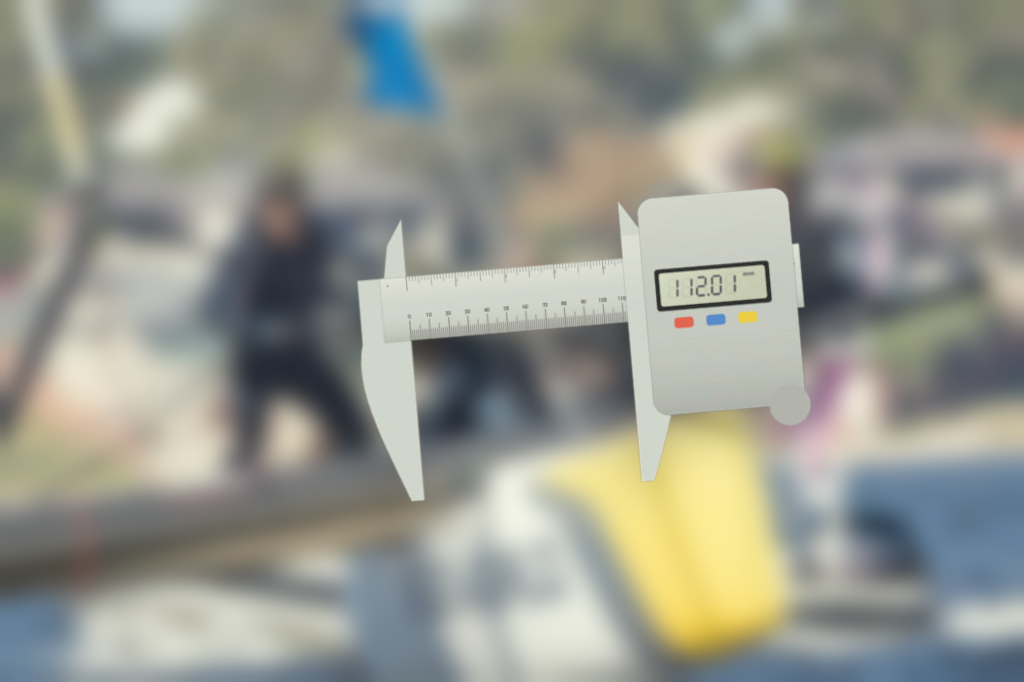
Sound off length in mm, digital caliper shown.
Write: 112.01 mm
